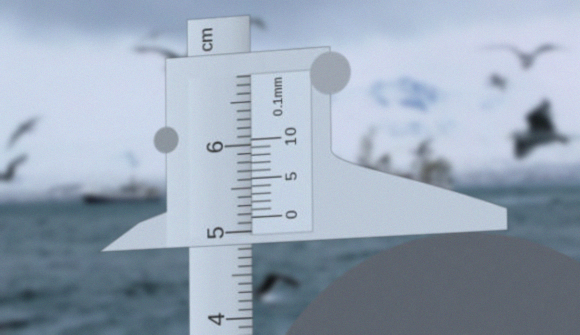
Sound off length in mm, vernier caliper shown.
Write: 51.6 mm
